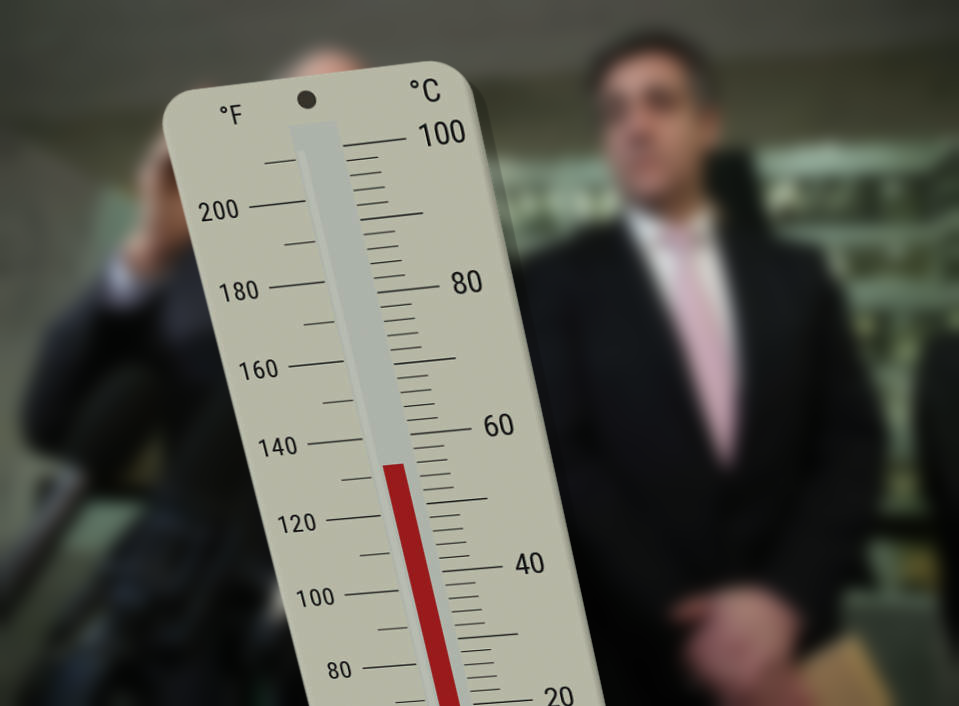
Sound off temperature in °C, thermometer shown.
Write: 56 °C
